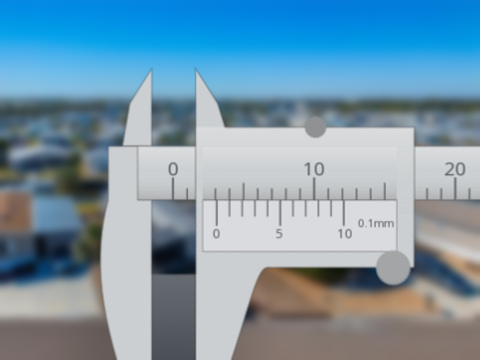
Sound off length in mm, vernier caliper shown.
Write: 3.1 mm
